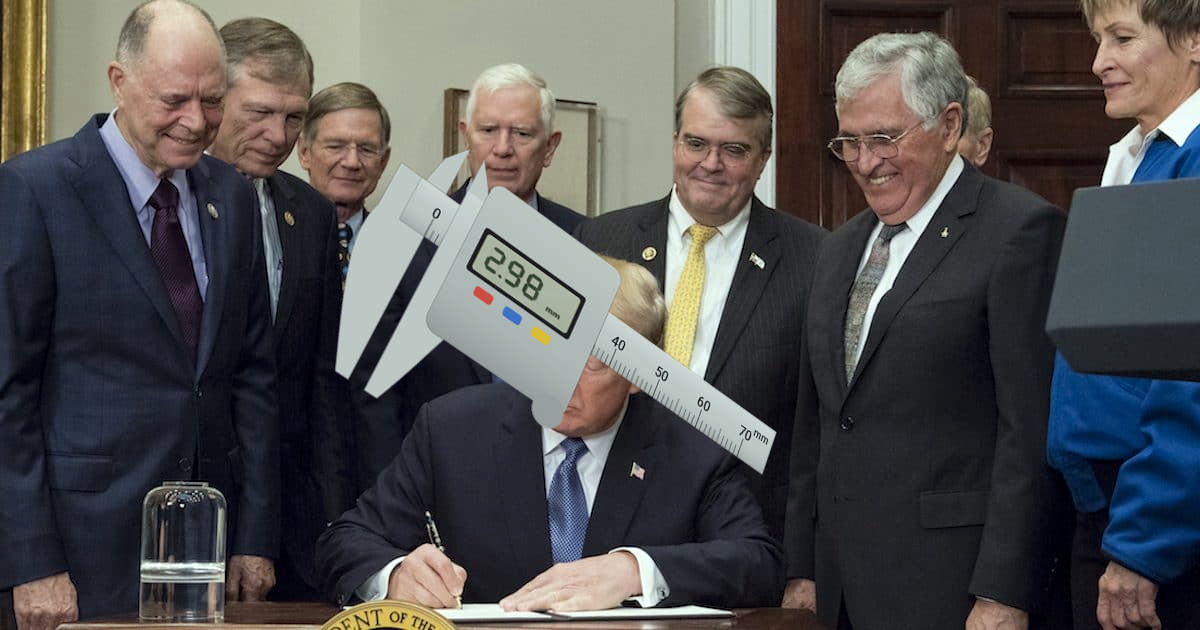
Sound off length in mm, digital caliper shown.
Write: 2.98 mm
